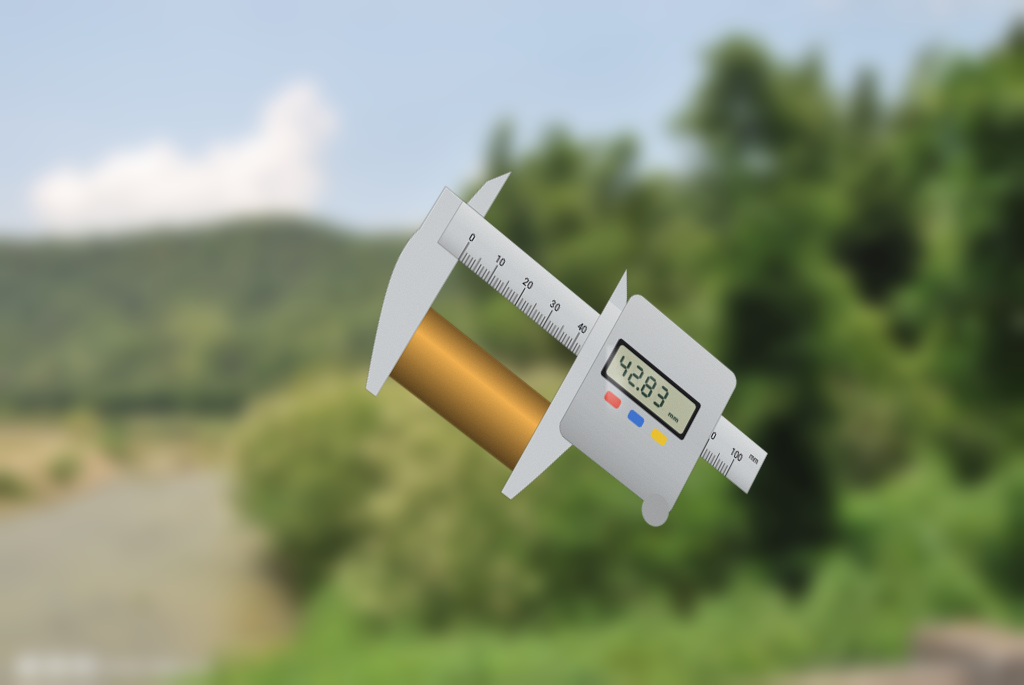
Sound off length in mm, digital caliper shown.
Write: 42.83 mm
